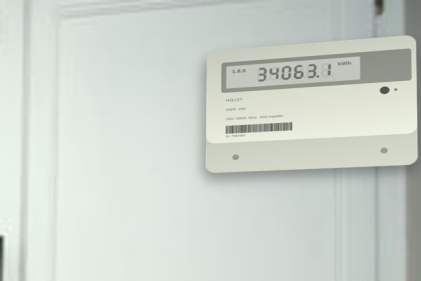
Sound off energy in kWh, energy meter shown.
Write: 34063.1 kWh
